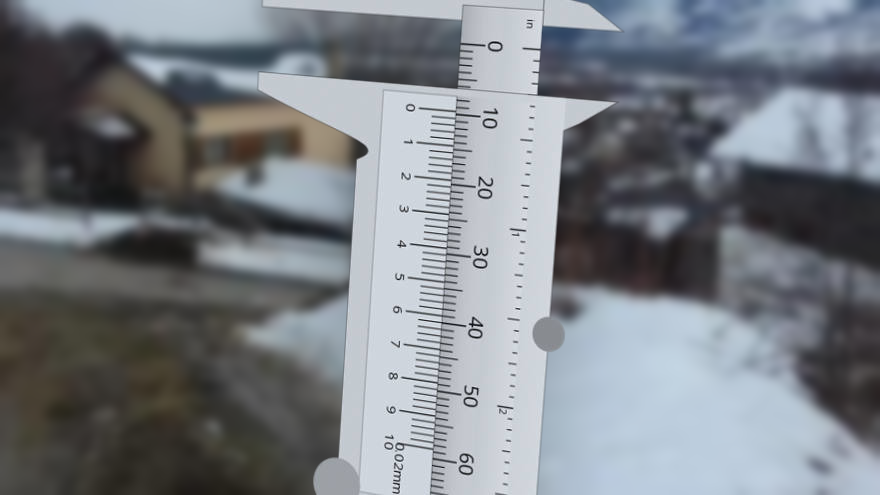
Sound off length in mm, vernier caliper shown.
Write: 9.6 mm
